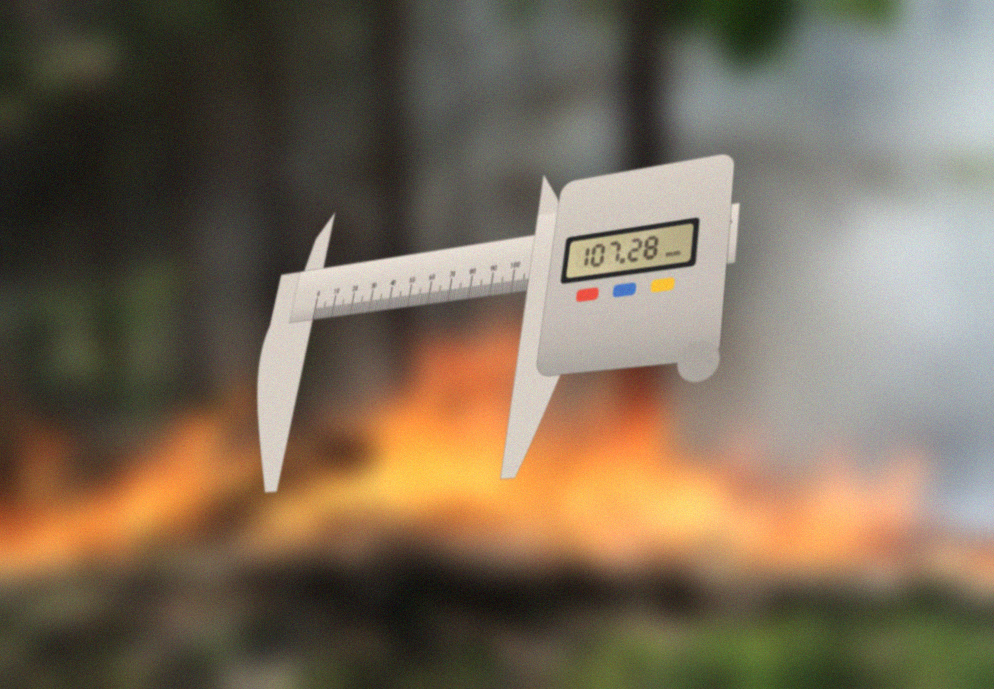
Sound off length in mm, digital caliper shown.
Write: 107.28 mm
